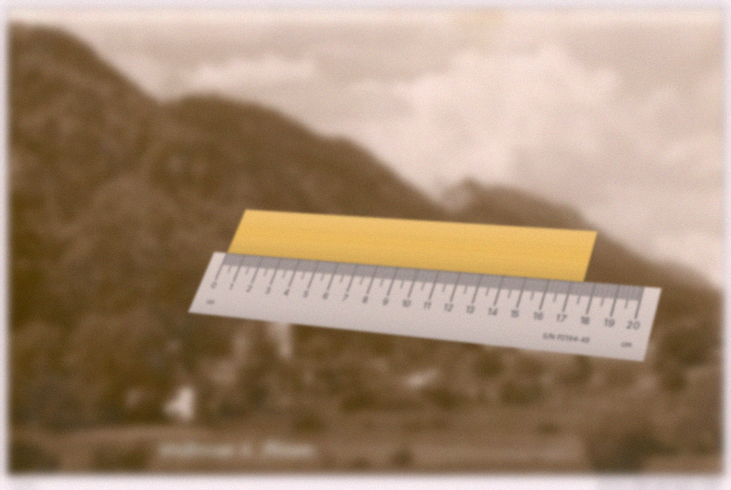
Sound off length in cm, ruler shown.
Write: 17.5 cm
